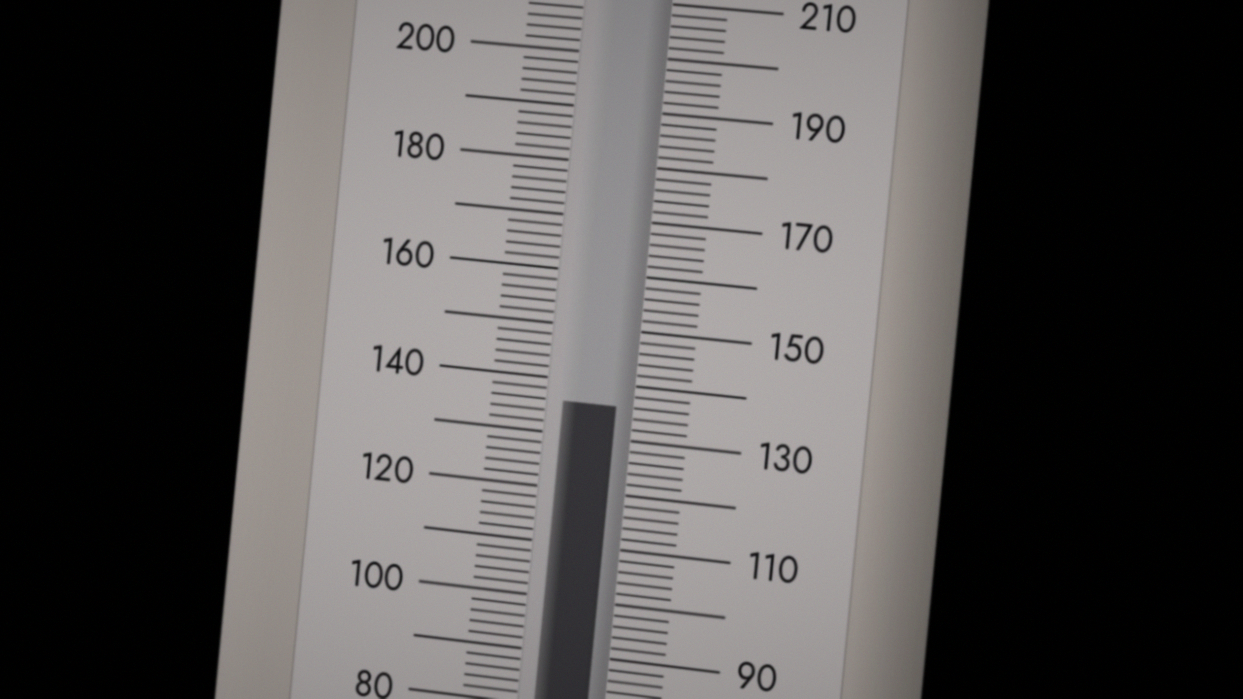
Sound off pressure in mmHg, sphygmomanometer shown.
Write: 136 mmHg
